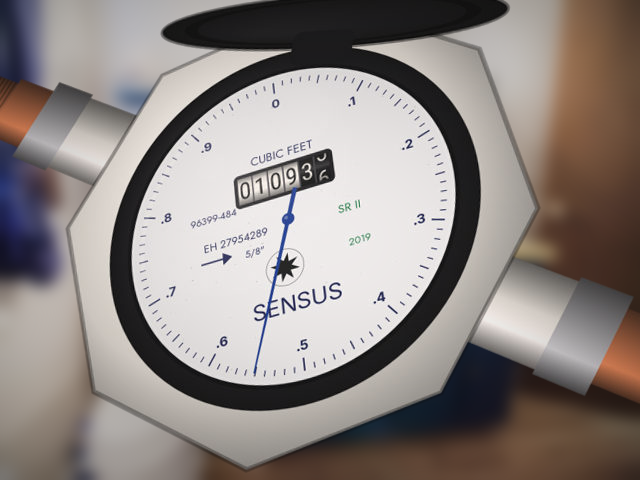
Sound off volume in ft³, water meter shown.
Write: 10935.55 ft³
